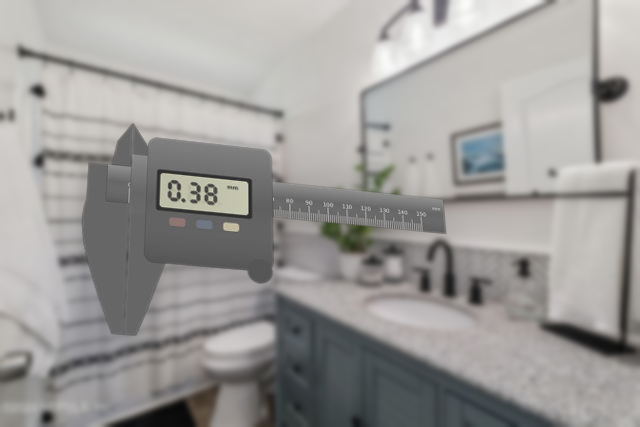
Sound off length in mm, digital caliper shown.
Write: 0.38 mm
